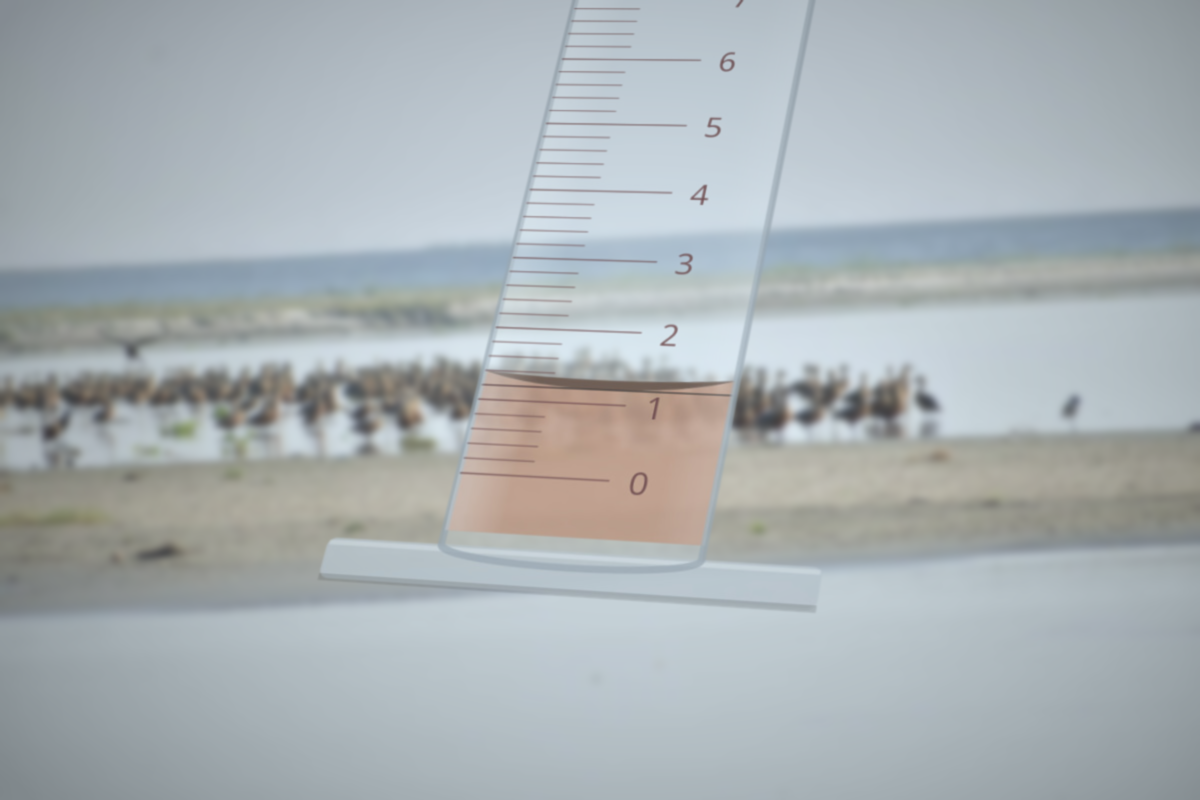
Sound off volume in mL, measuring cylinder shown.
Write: 1.2 mL
